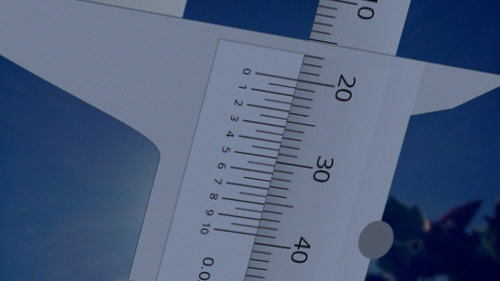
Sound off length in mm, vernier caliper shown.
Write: 20.0 mm
